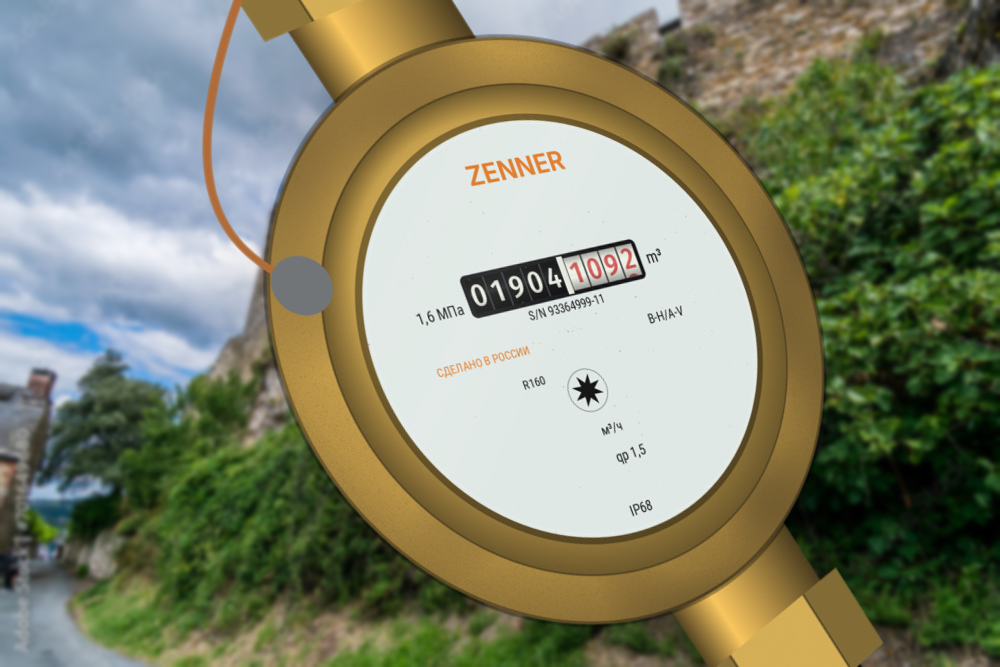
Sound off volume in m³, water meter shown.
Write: 1904.1092 m³
